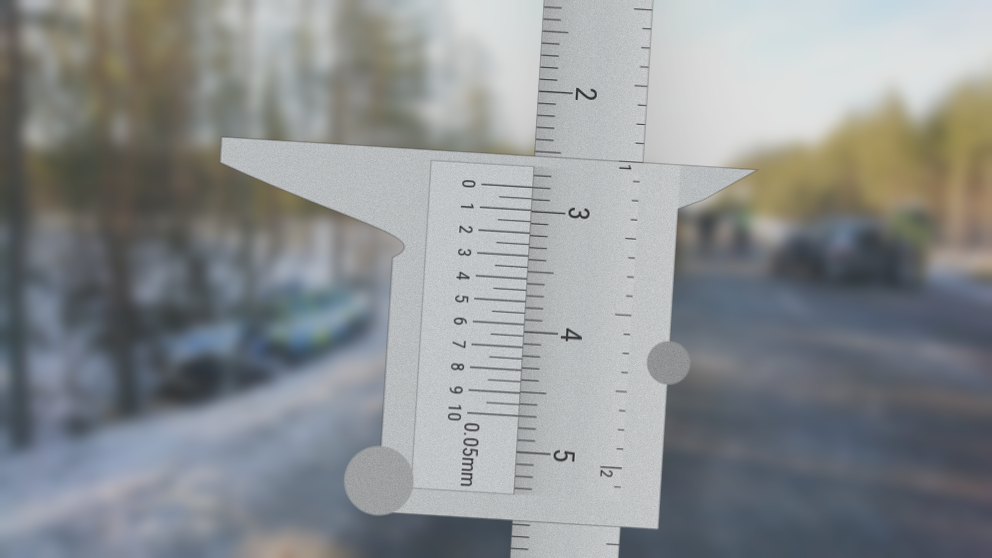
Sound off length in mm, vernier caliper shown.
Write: 28.0 mm
